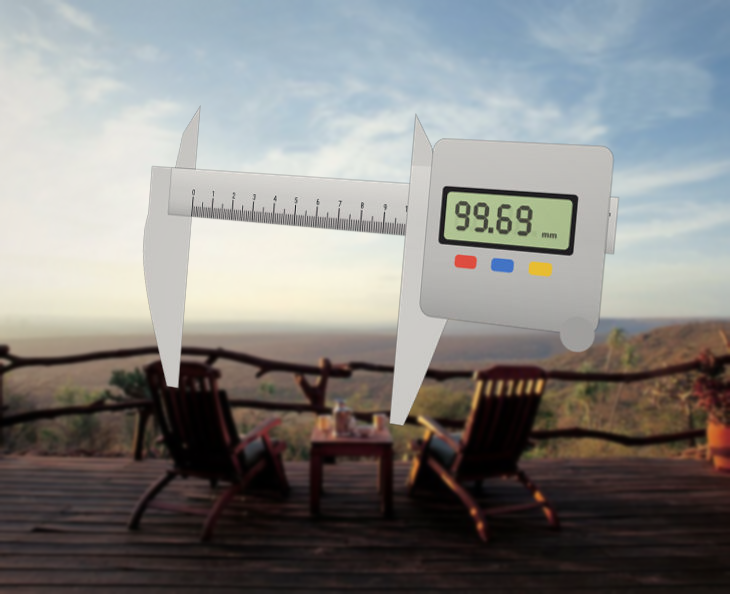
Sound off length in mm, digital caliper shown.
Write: 99.69 mm
